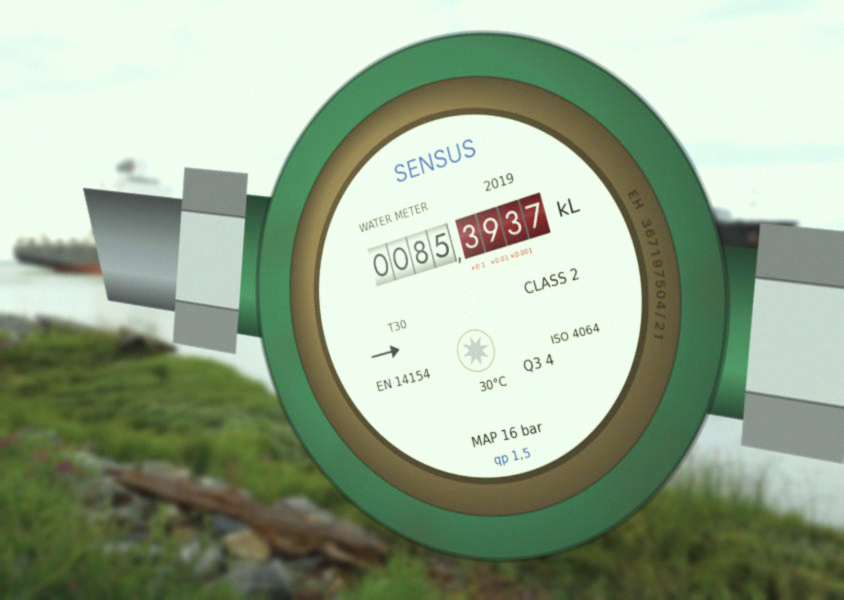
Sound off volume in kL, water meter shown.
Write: 85.3937 kL
